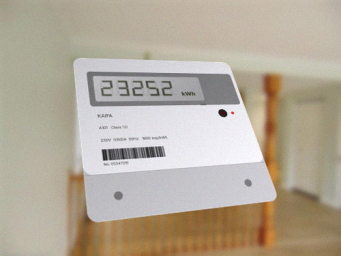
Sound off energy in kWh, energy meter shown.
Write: 23252 kWh
